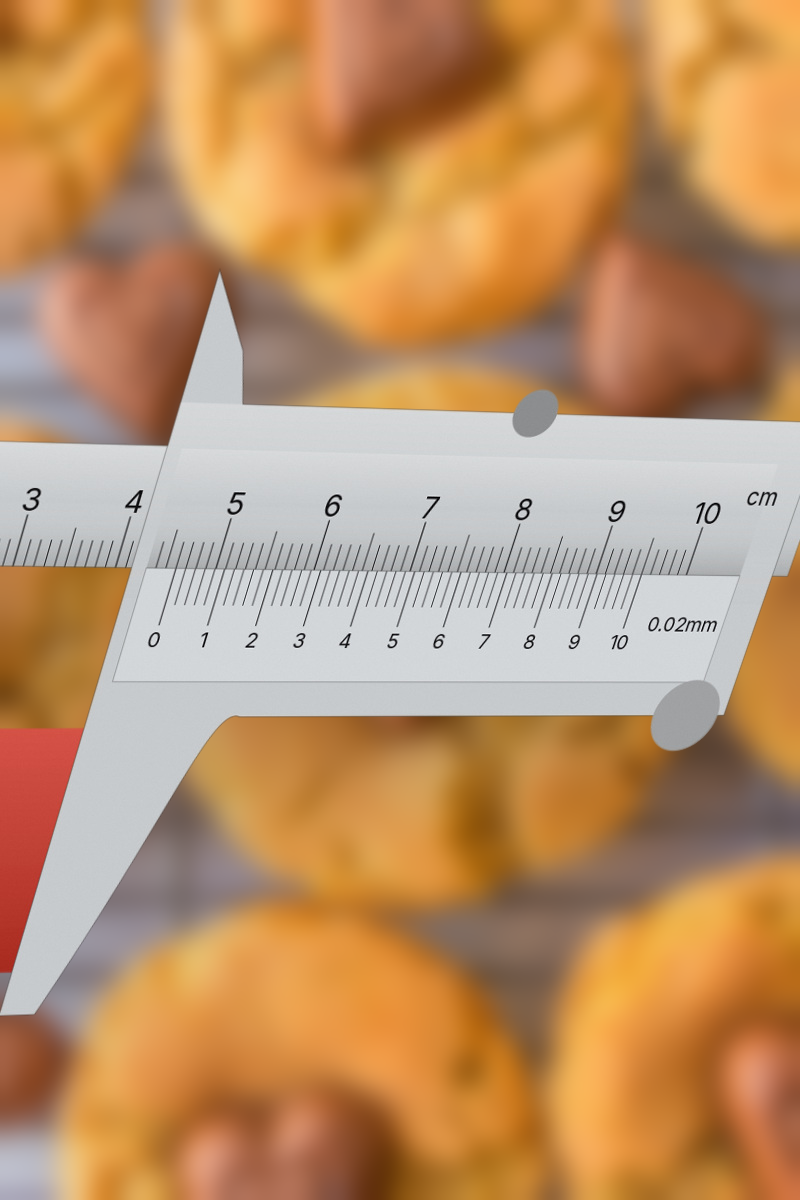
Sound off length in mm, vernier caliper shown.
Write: 46.0 mm
